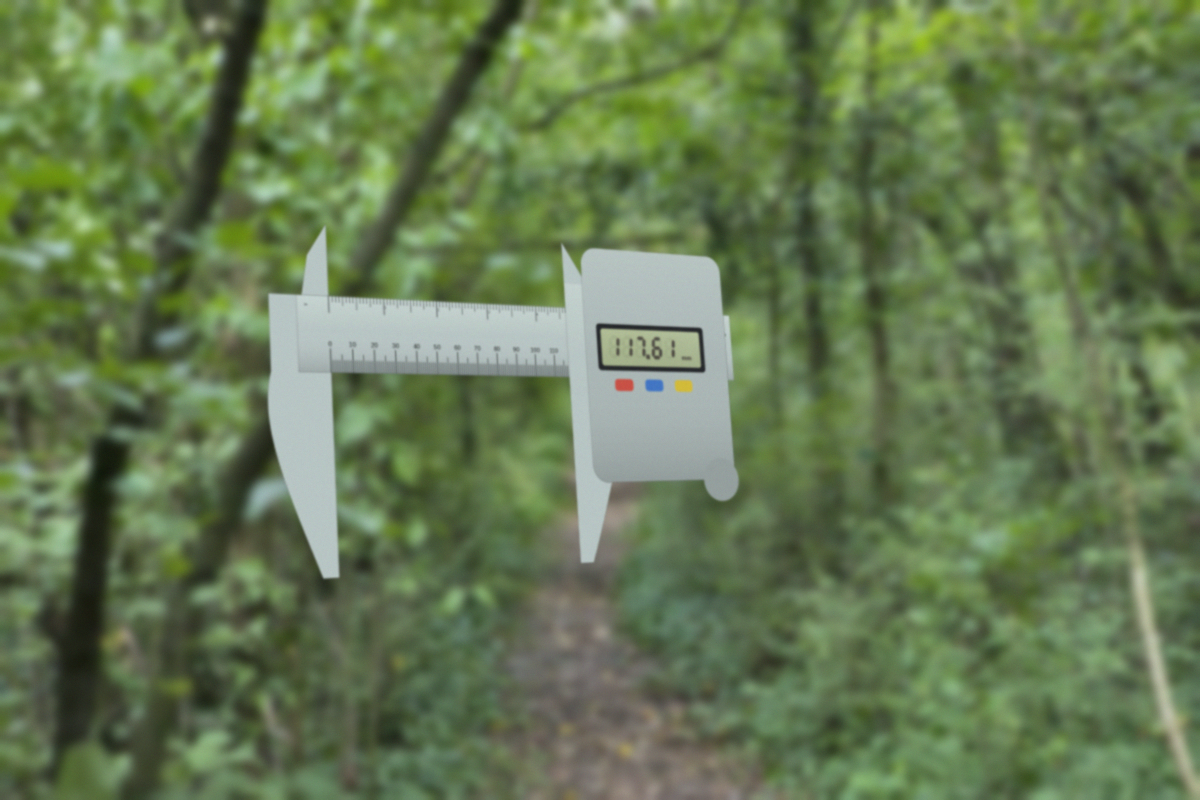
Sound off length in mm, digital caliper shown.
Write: 117.61 mm
